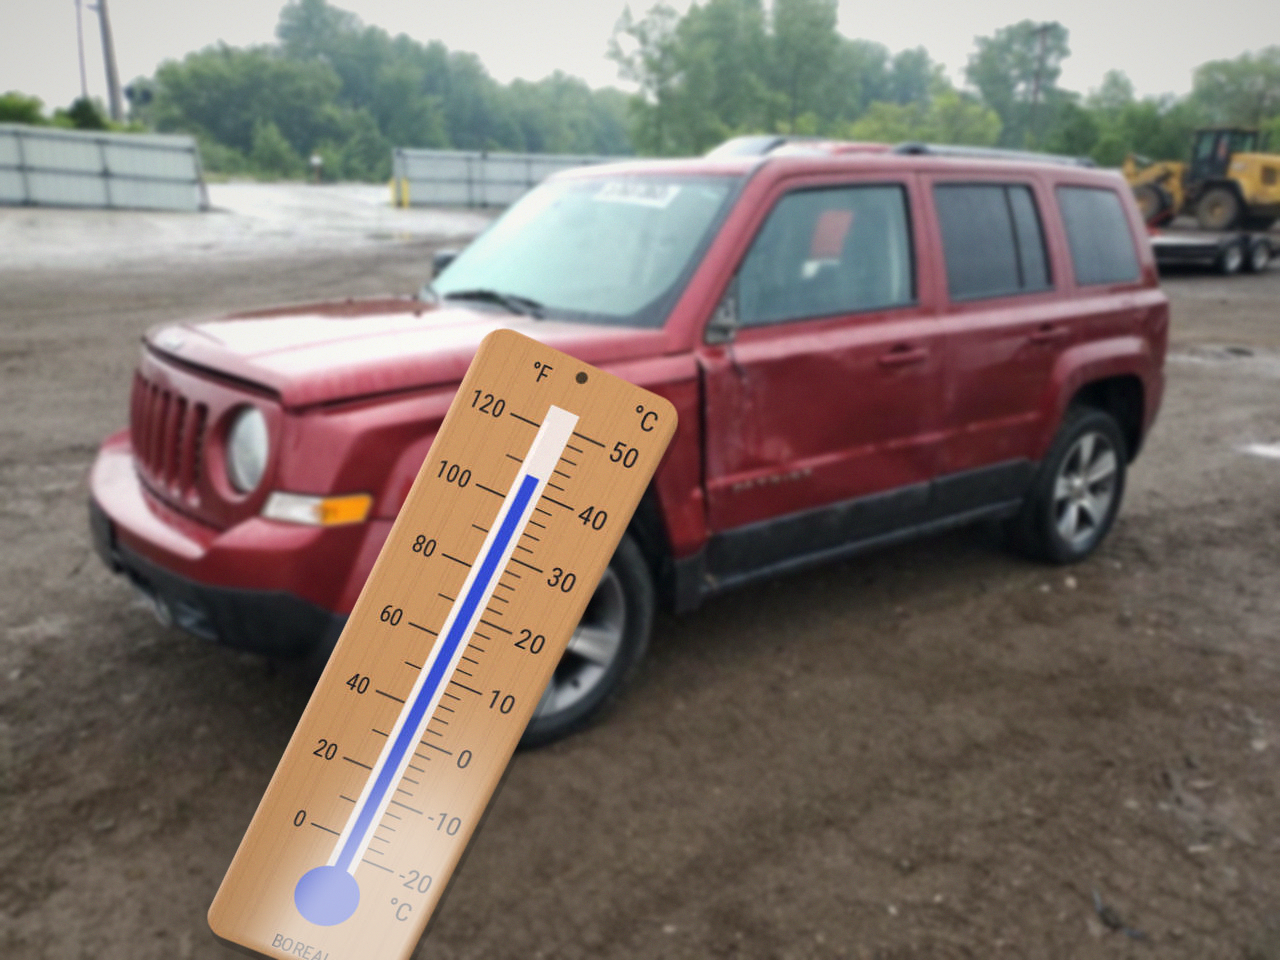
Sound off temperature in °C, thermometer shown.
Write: 42 °C
